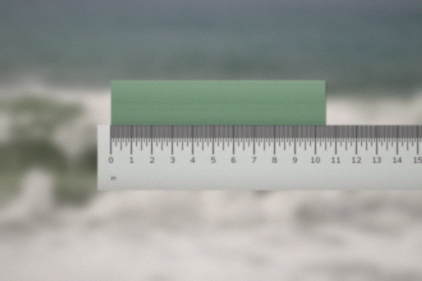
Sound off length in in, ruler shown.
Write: 10.5 in
